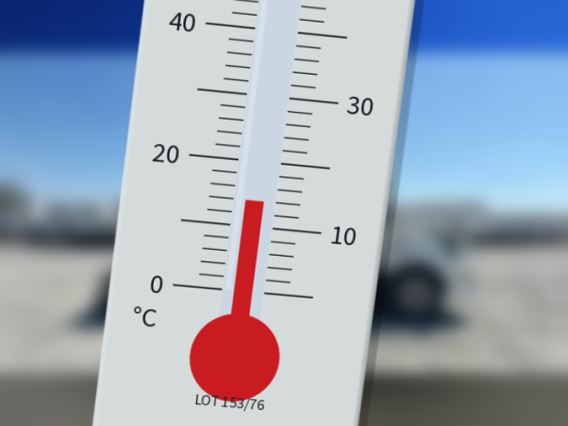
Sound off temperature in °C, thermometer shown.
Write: 14 °C
